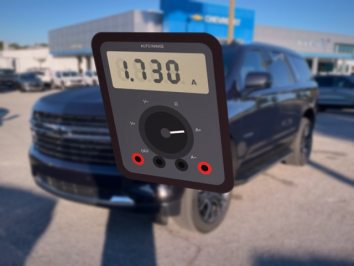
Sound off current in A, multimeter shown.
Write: 1.730 A
